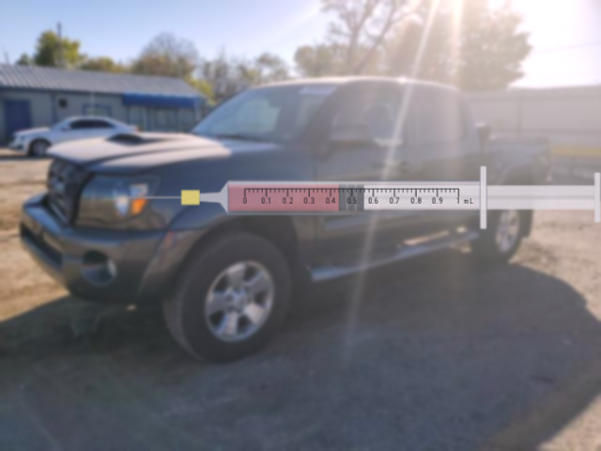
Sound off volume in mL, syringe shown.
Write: 0.44 mL
